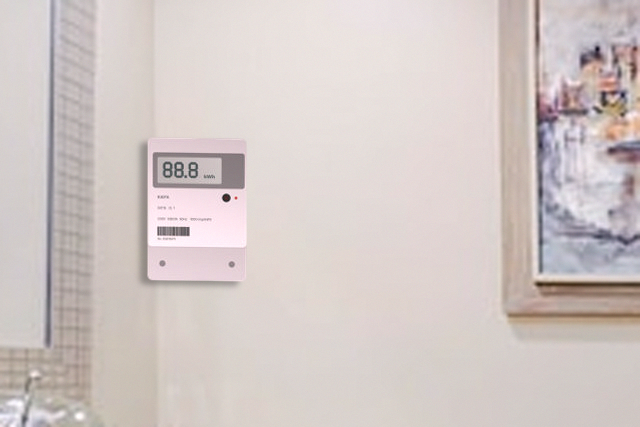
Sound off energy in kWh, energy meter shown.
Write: 88.8 kWh
